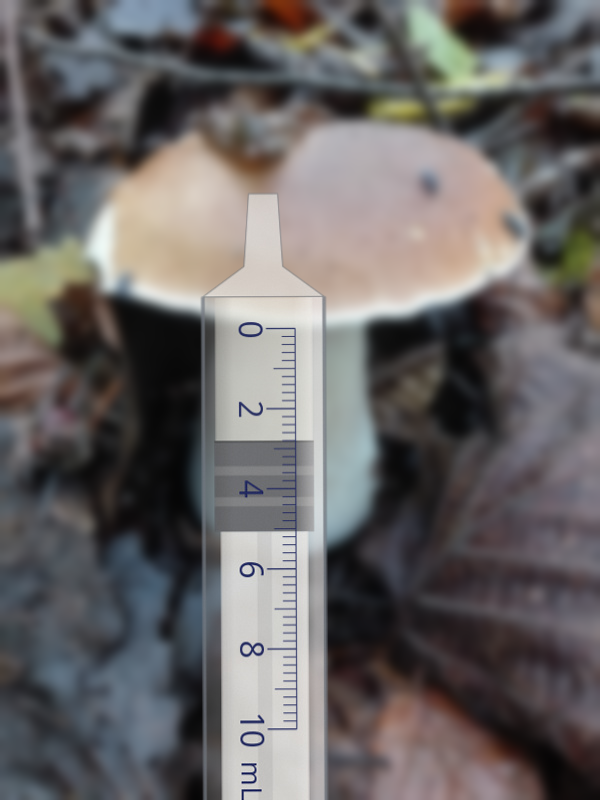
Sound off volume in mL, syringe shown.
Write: 2.8 mL
